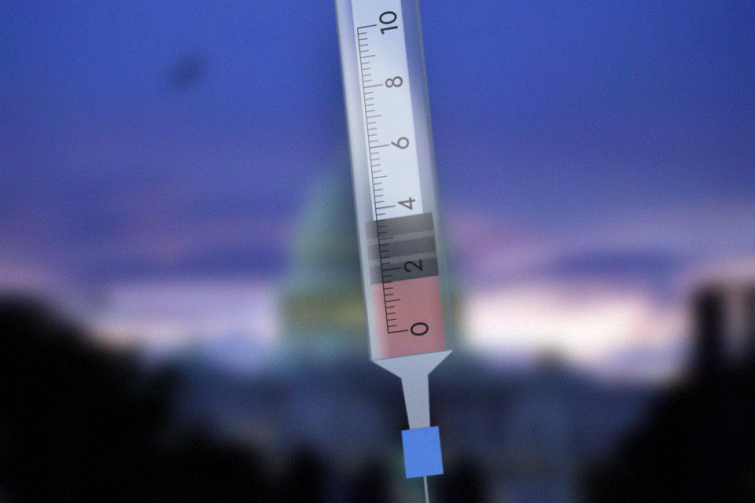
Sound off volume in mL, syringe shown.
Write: 1.6 mL
